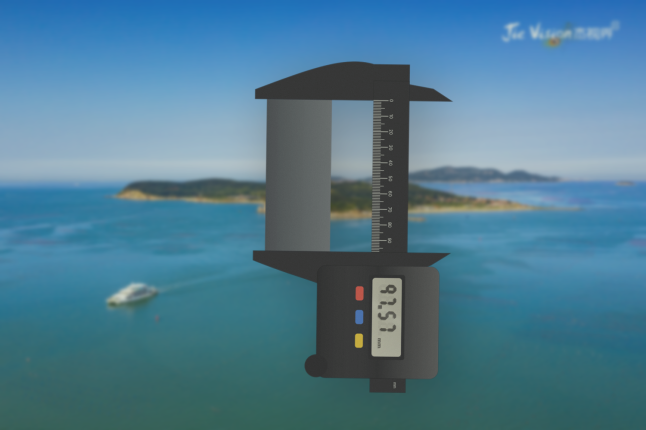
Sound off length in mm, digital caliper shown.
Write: 97.57 mm
